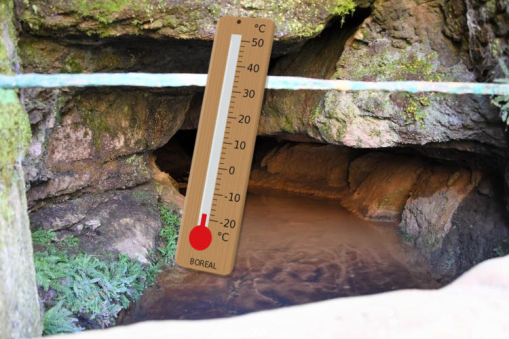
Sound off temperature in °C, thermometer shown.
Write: -18 °C
